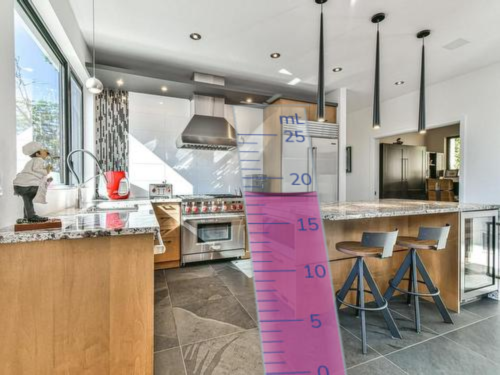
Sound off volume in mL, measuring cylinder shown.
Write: 18 mL
